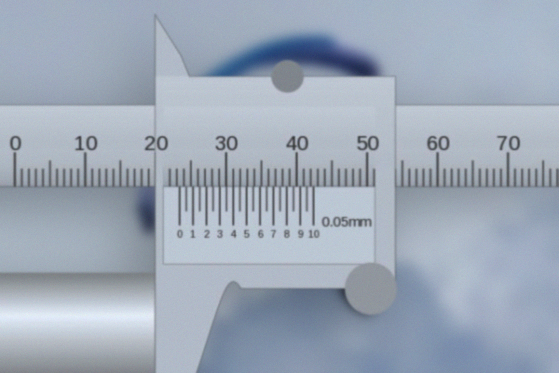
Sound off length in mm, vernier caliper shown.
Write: 23.4 mm
